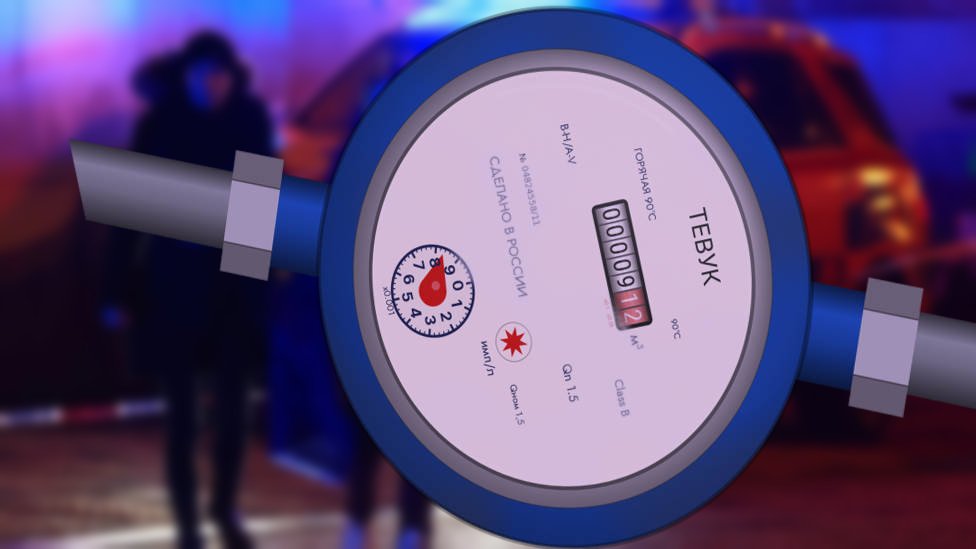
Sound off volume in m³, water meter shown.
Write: 9.128 m³
